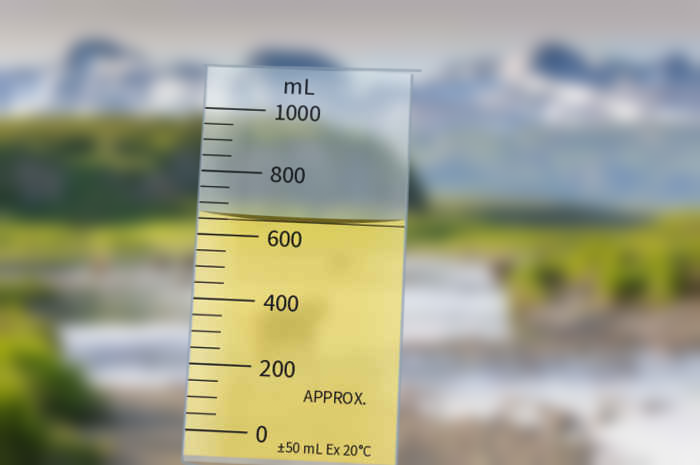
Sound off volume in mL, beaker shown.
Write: 650 mL
